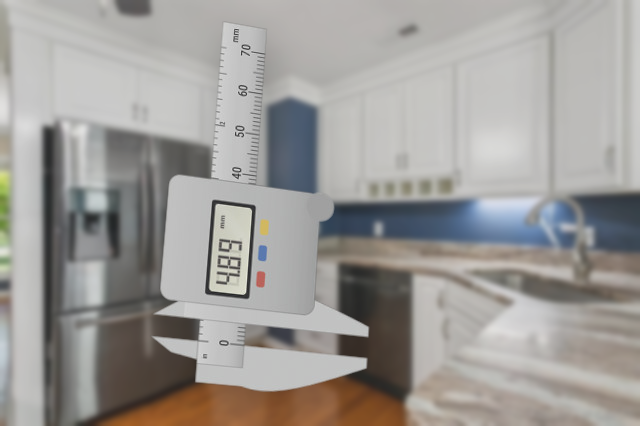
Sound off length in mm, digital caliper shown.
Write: 4.89 mm
